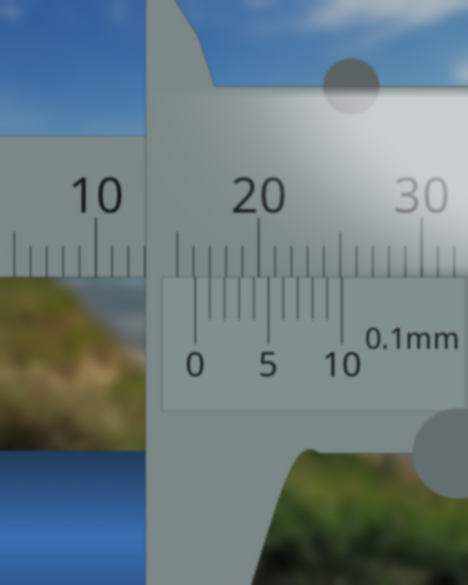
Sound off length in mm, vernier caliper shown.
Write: 16.1 mm
